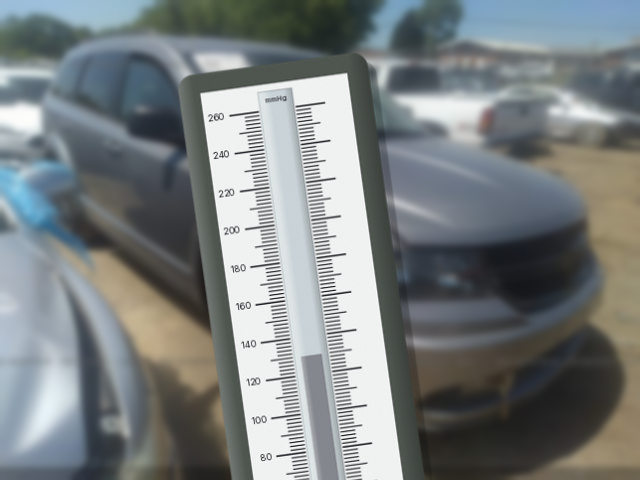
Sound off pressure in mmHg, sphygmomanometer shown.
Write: 130 mmHg
